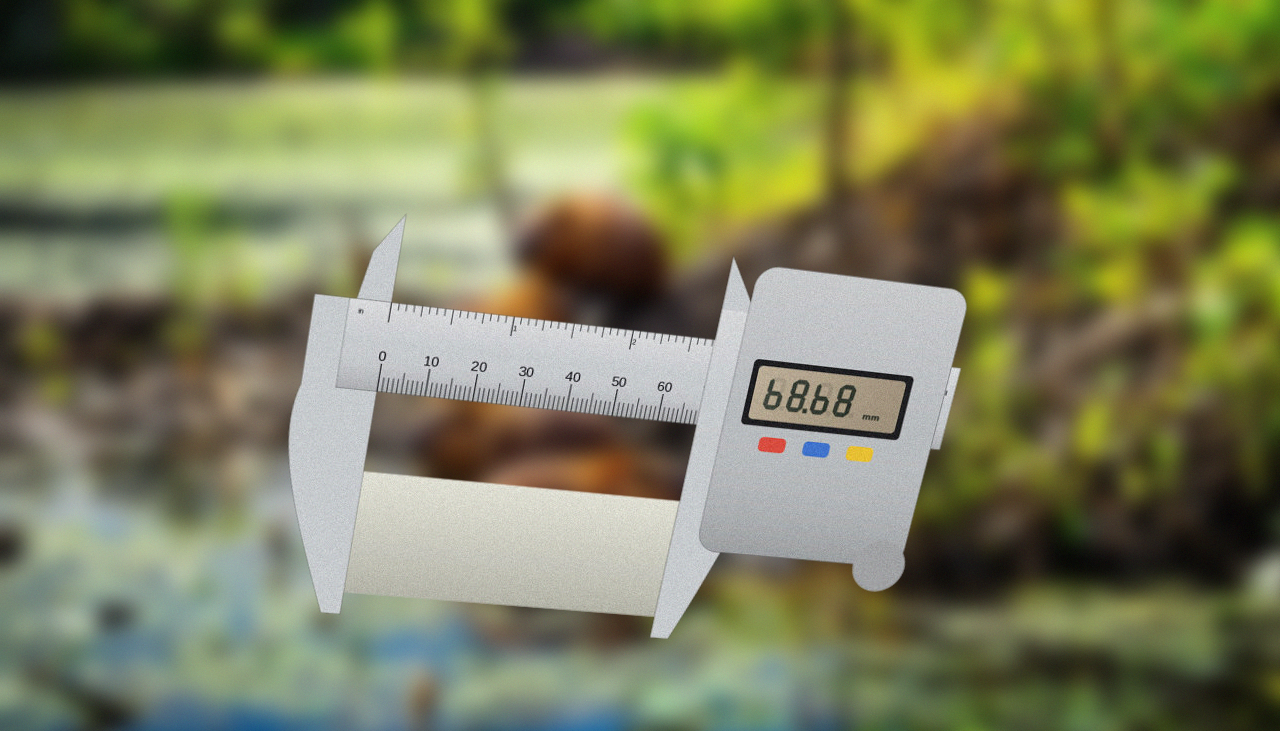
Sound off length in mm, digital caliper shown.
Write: 68.68 mm
